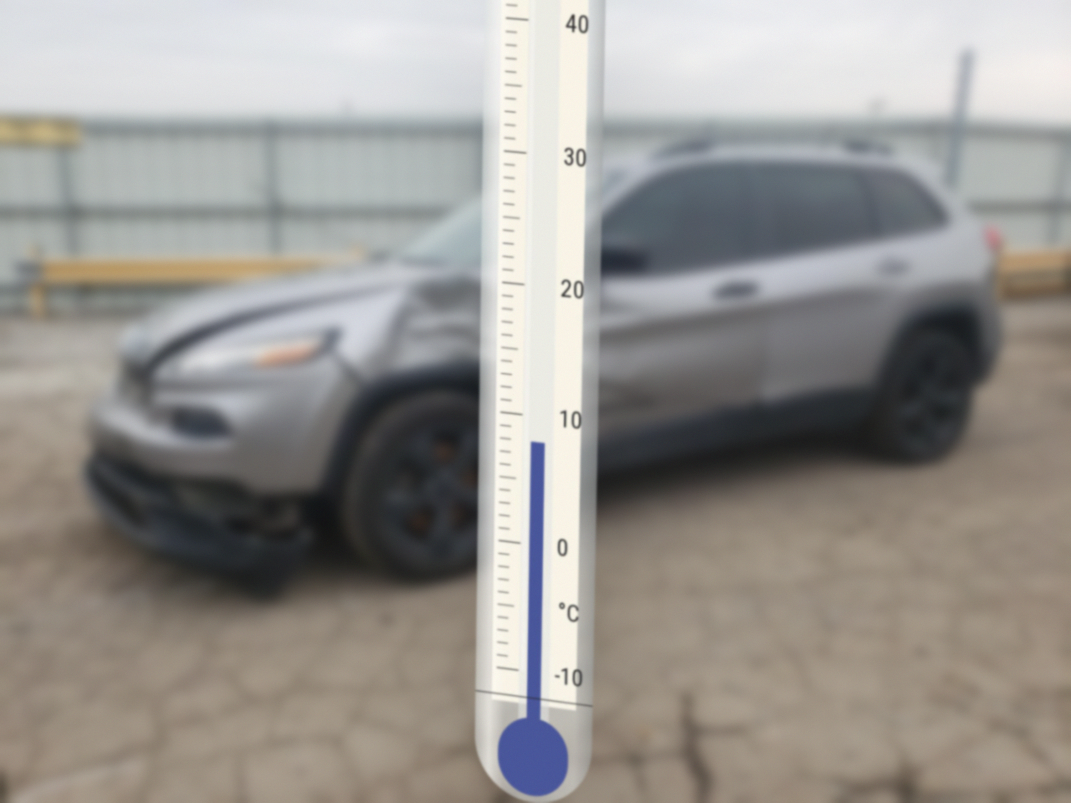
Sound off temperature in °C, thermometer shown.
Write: 8 °C
